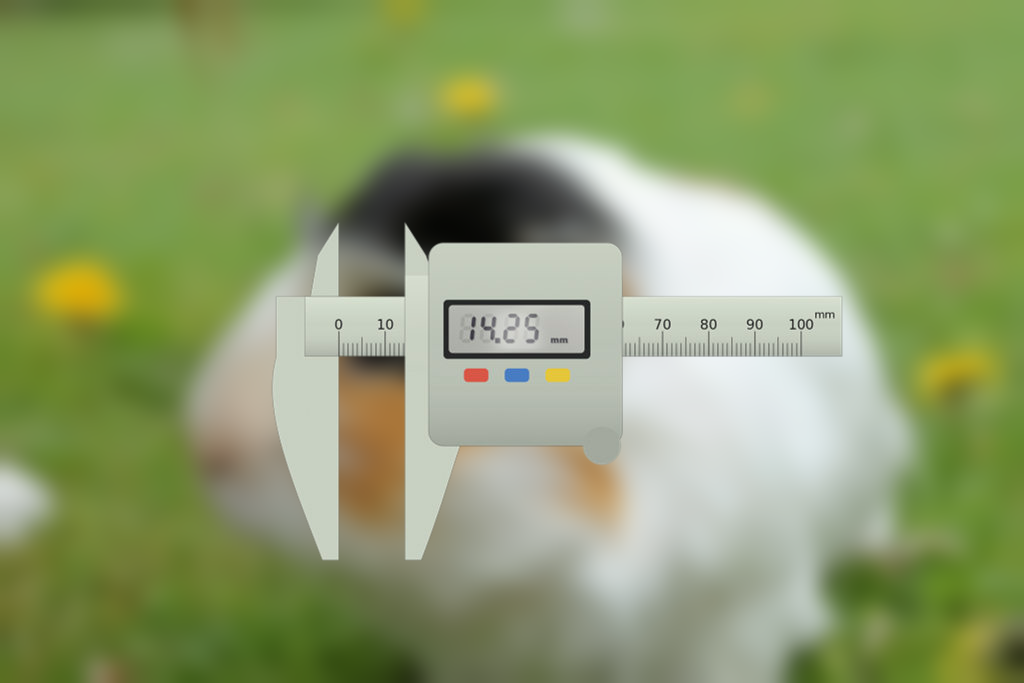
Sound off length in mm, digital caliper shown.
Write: 14.25 mm
